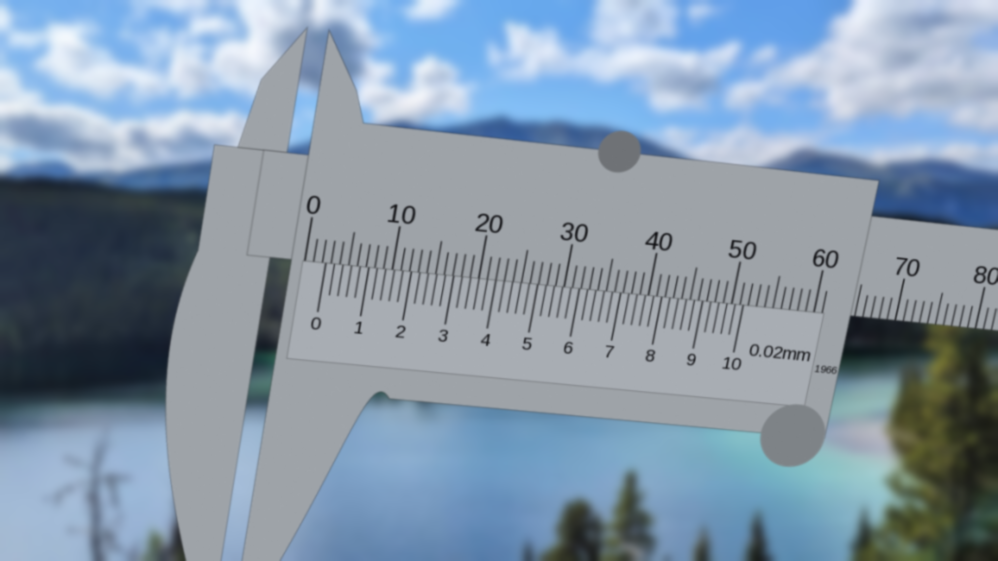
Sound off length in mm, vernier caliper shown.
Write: 2.4 mm
